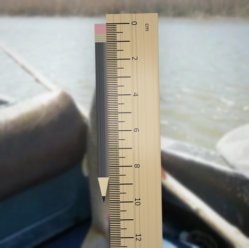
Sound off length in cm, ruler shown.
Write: 10 cm
